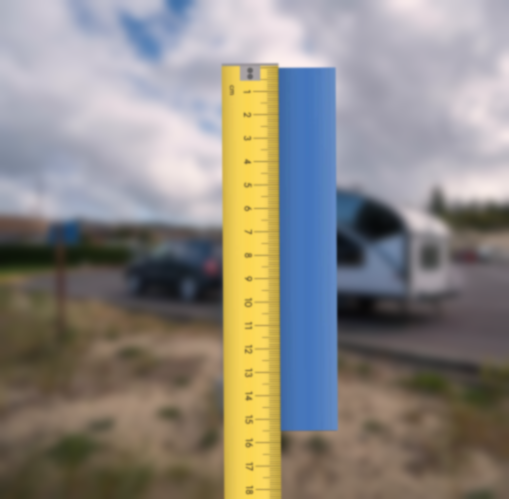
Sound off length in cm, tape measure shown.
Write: 15.5 cm
